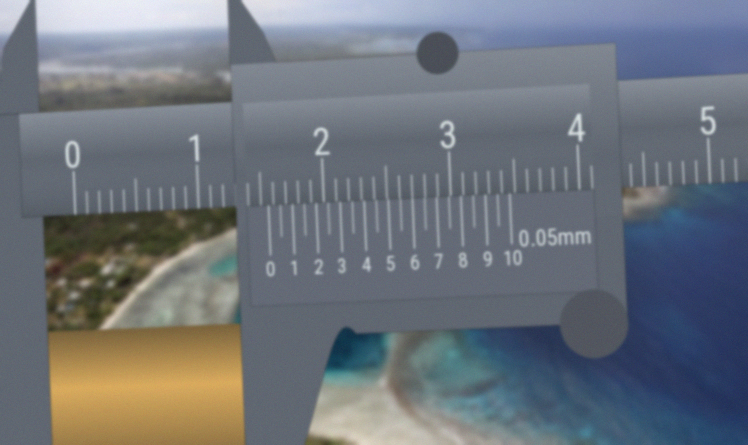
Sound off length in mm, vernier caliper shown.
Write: 15.6 mm
